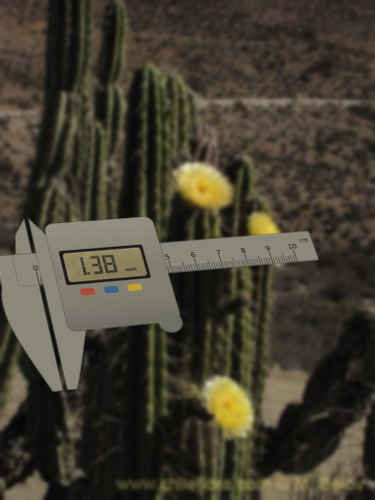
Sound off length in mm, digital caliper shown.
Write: 1.38 mm
